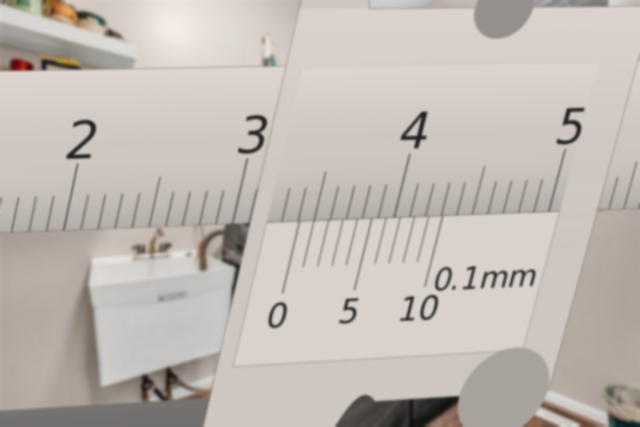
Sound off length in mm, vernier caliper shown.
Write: 34.1 mm
